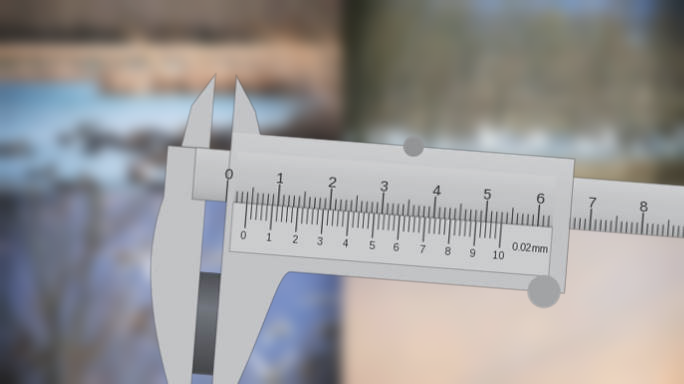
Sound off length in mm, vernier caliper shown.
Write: 4.0 mm
